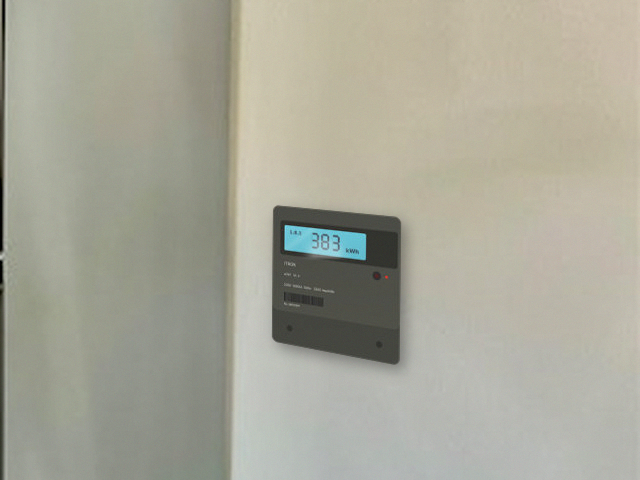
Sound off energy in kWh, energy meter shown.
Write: 383 kWh
